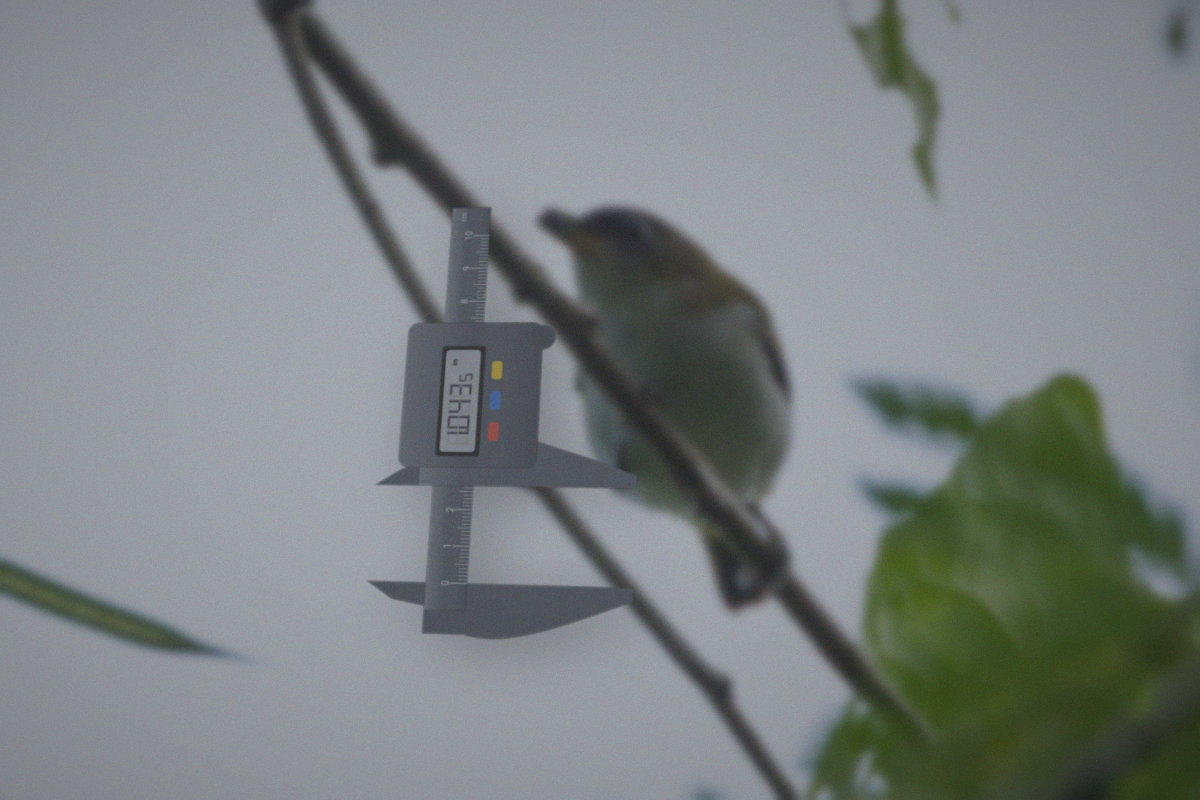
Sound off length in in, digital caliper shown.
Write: 1.0435 in
